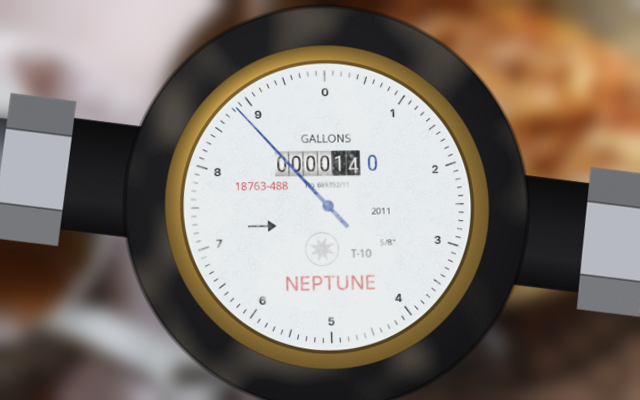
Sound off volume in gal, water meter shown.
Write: 138.8 gal
